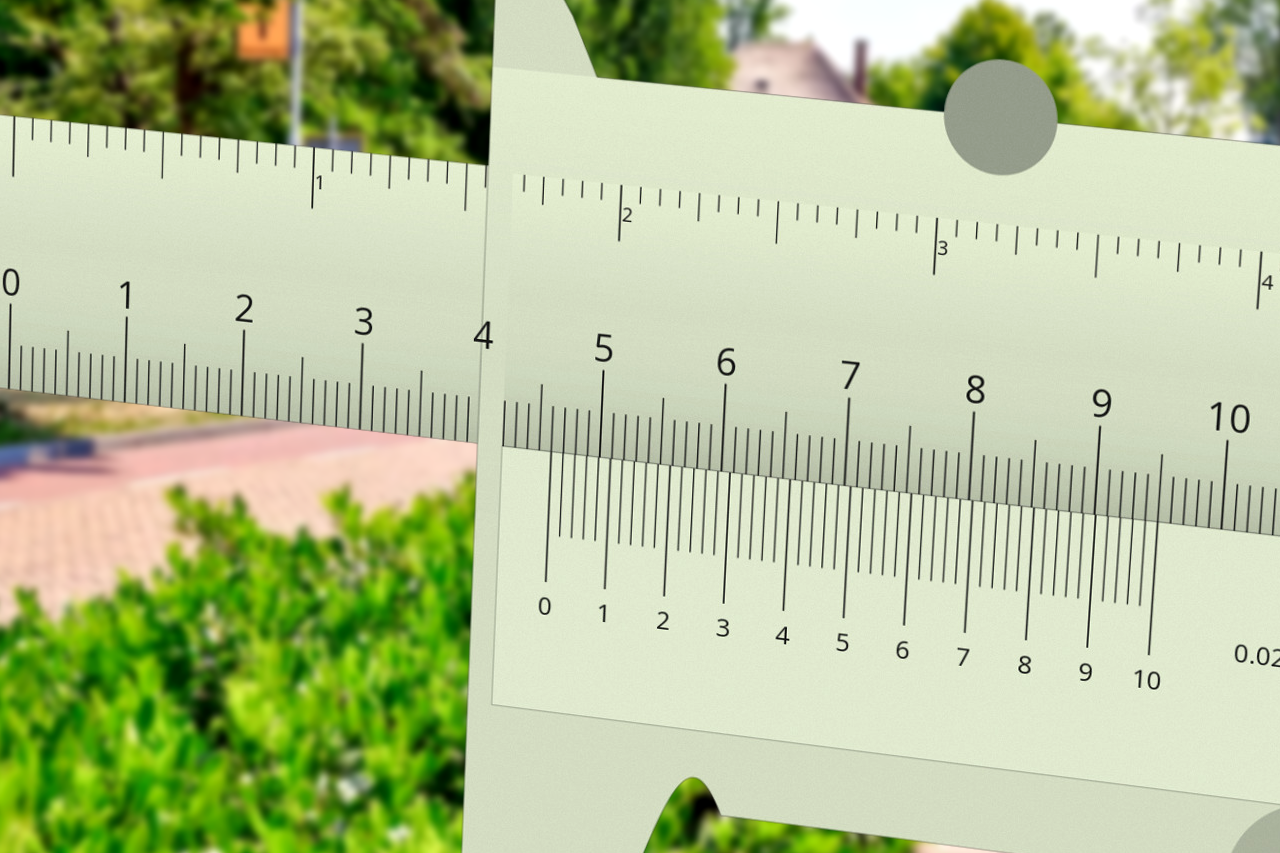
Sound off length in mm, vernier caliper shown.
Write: 46.0 mm
